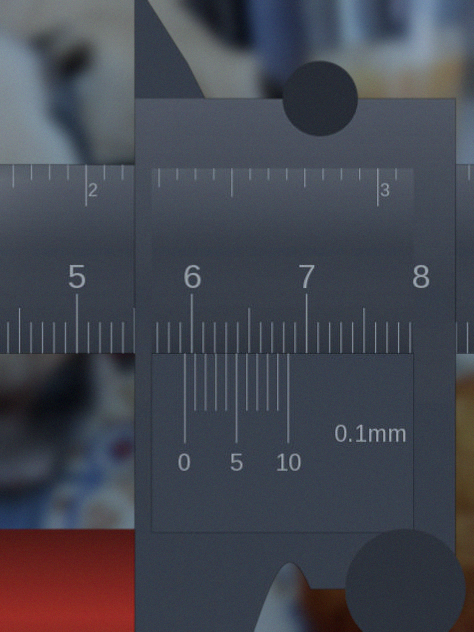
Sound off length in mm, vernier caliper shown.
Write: 59.4 mm
